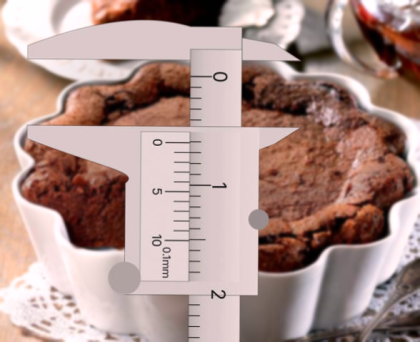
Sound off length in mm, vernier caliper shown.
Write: 6.1 mm
